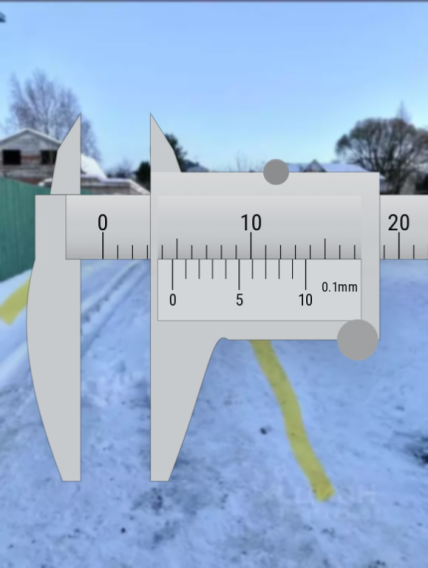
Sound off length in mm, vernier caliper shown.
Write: 4.7 mm
